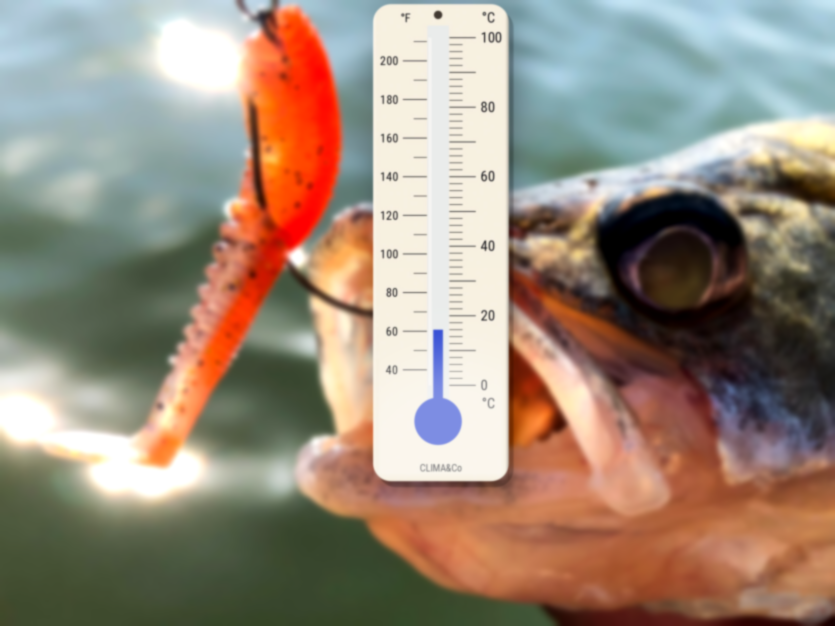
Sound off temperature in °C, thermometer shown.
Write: 16 °C
